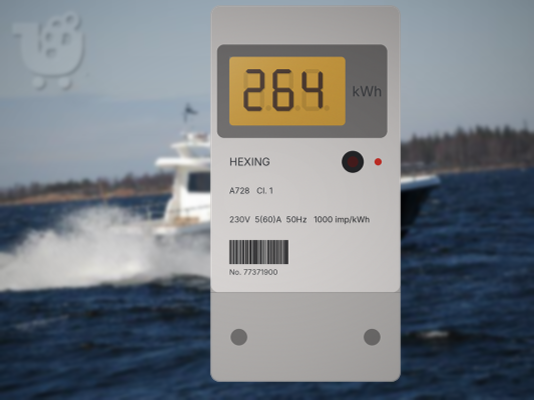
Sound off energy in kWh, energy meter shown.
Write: 264 kWh
